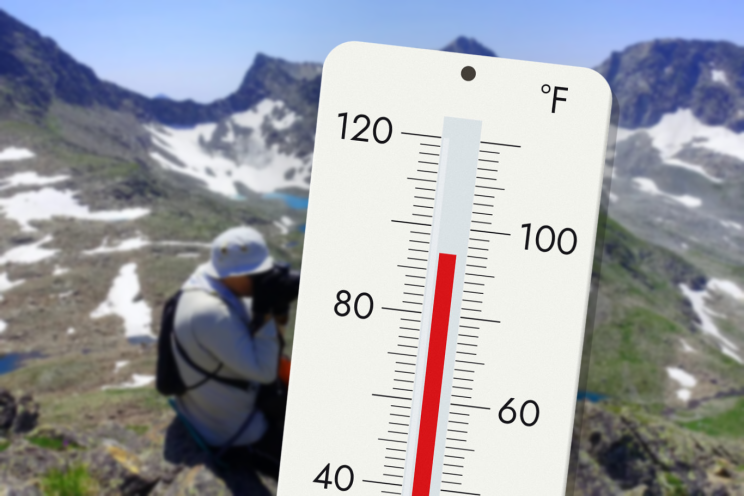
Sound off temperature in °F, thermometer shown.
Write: 94 °F
